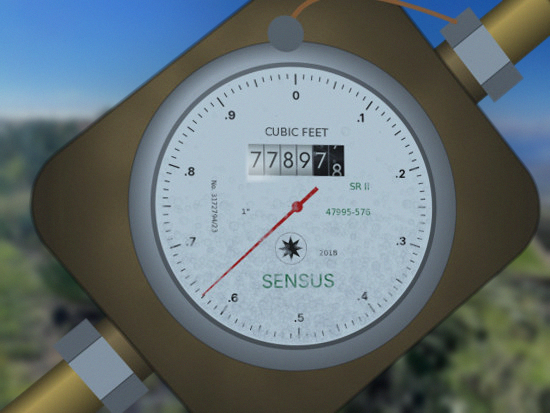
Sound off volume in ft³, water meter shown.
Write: 778977.63 ft³
